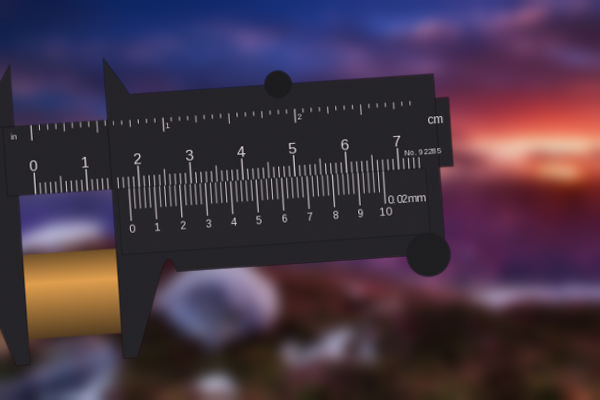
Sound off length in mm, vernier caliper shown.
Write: 18.0 mm
